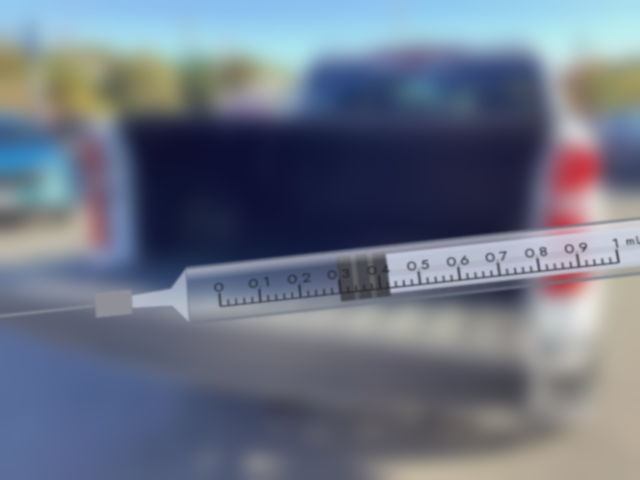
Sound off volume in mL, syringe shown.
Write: 0.3 mL
